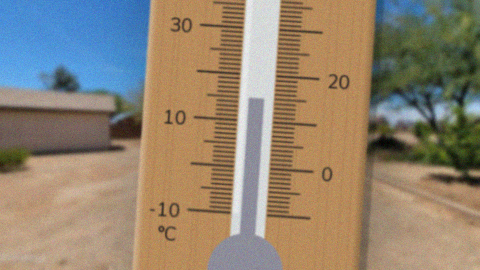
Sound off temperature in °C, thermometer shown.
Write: 15 °C
